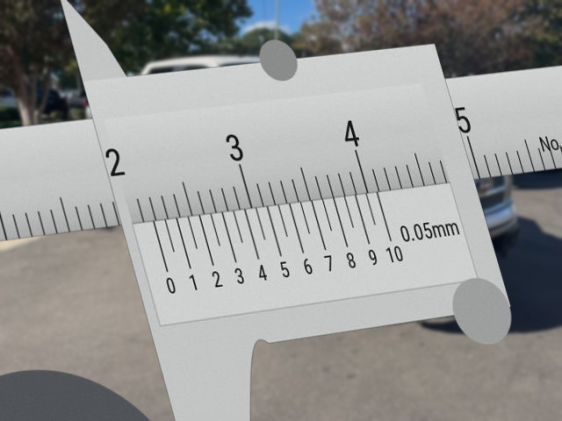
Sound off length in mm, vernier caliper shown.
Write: 21.8 mm
